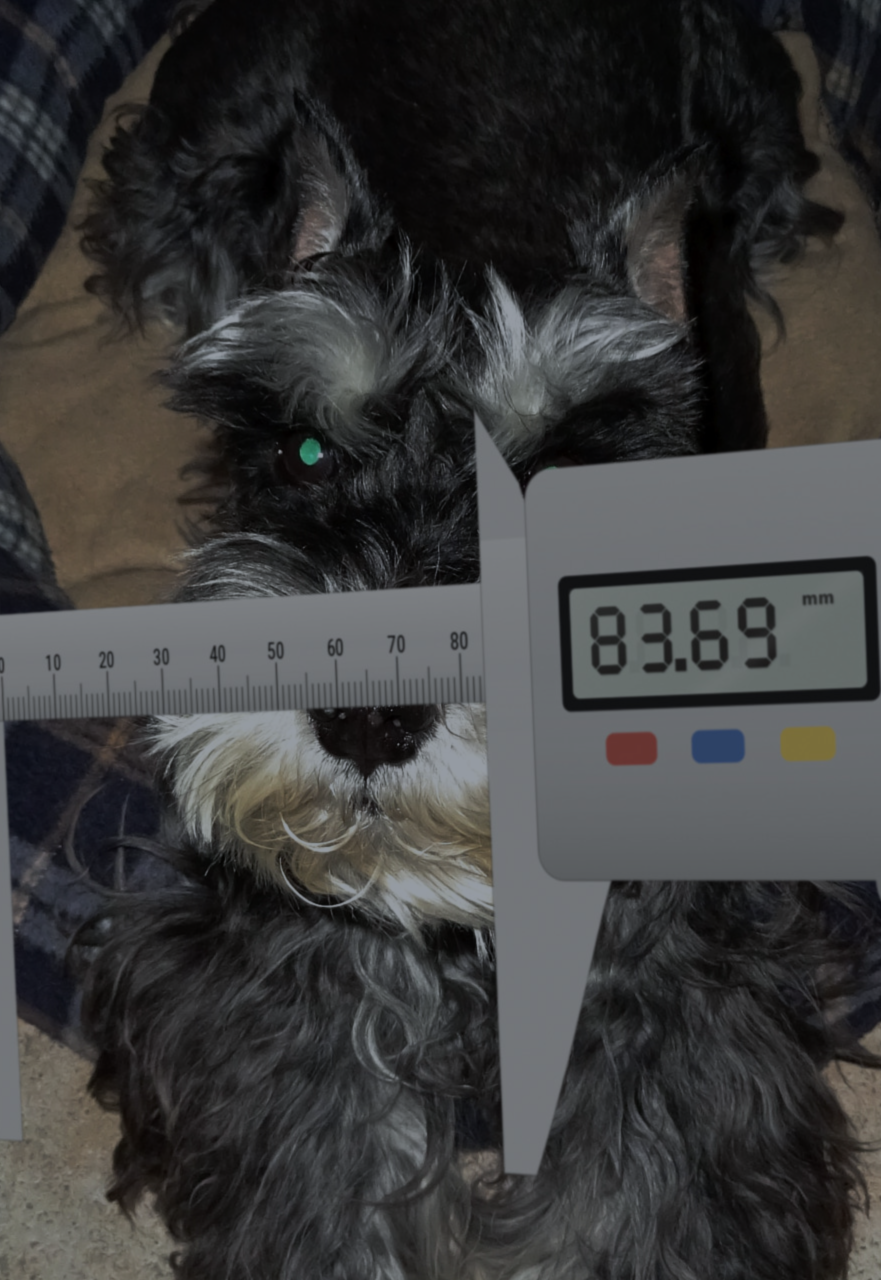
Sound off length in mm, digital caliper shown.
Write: 83.69 mm
